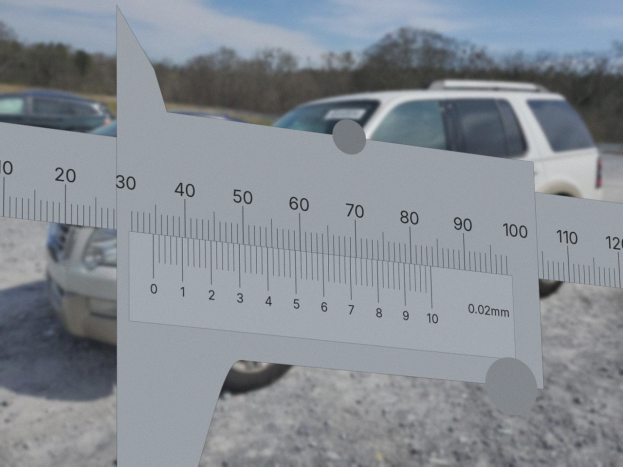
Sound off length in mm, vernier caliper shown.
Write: 34.6 mm
